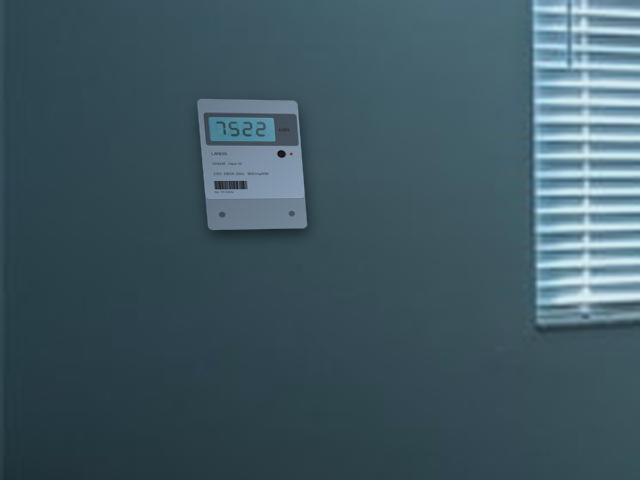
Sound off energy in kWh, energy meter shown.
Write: 7522 kWh
